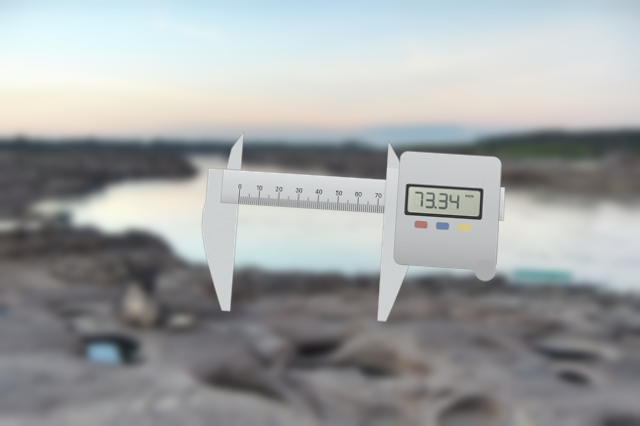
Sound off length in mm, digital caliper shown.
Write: 73.34 mm
